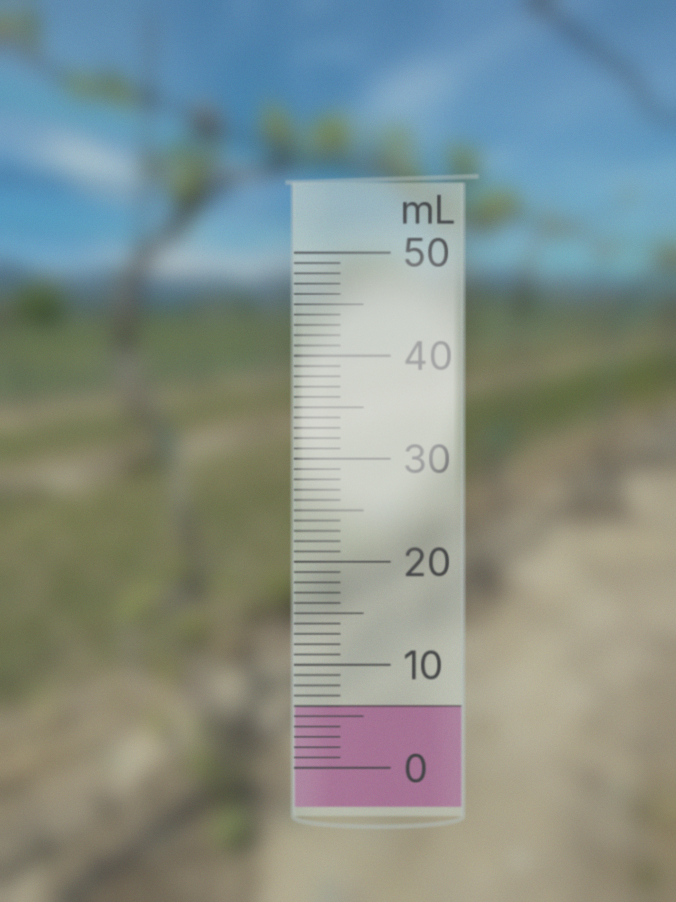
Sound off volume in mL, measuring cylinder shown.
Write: 6 mL
